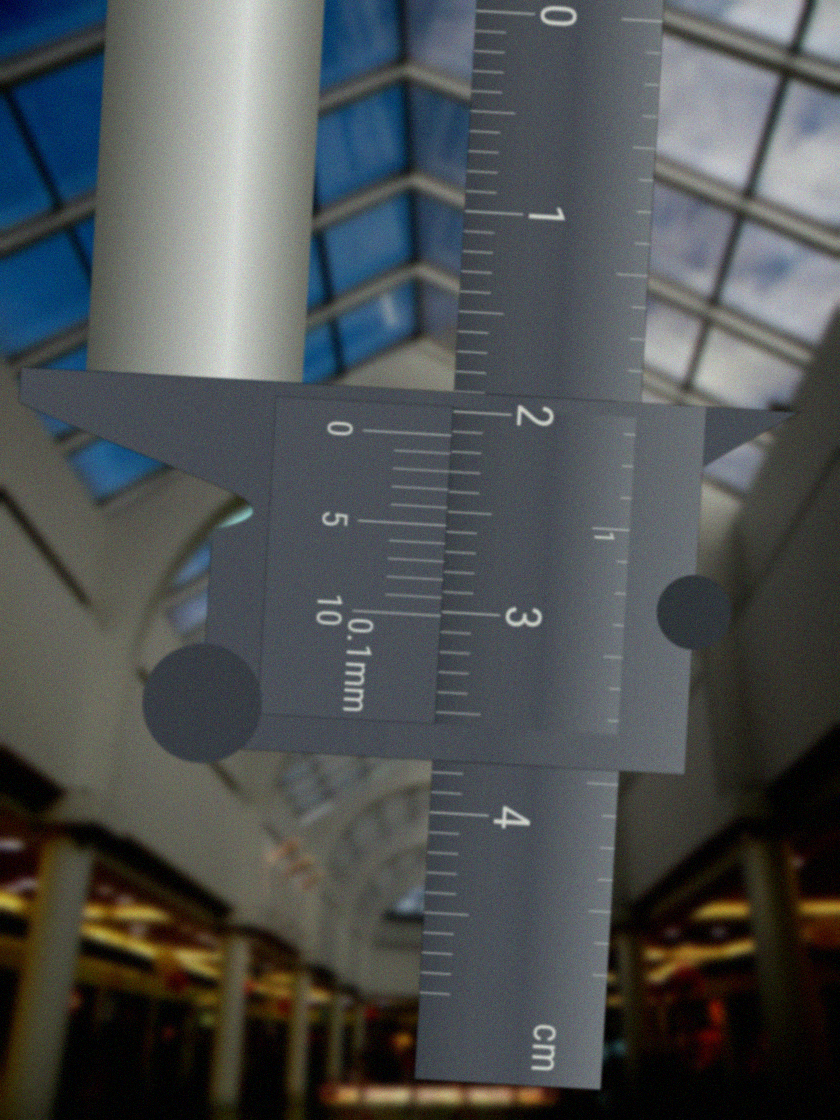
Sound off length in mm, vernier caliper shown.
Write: 21.2 mm
